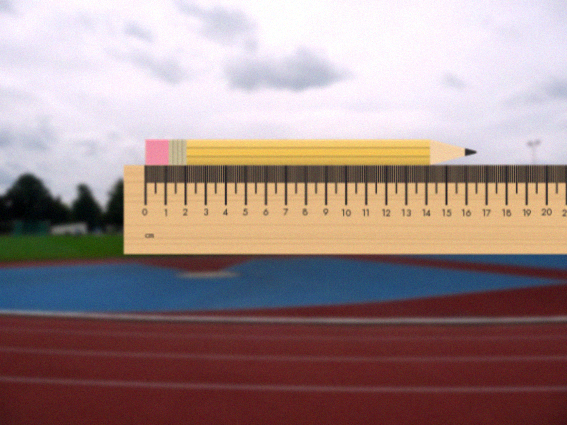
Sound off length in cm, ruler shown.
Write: 16.5 cm
